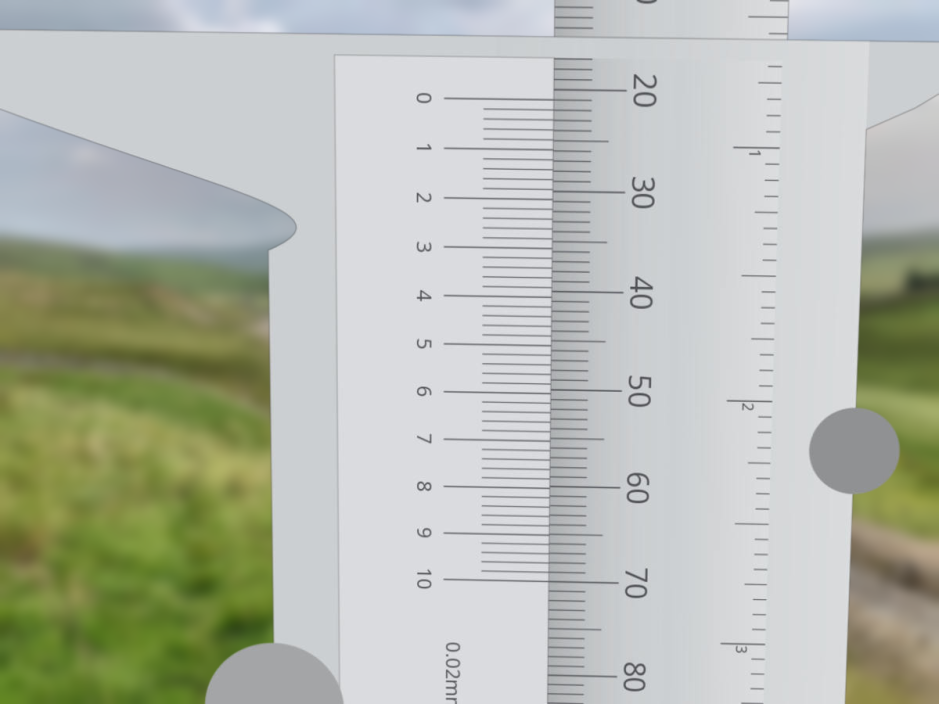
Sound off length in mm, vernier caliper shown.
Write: 21.0 mm
